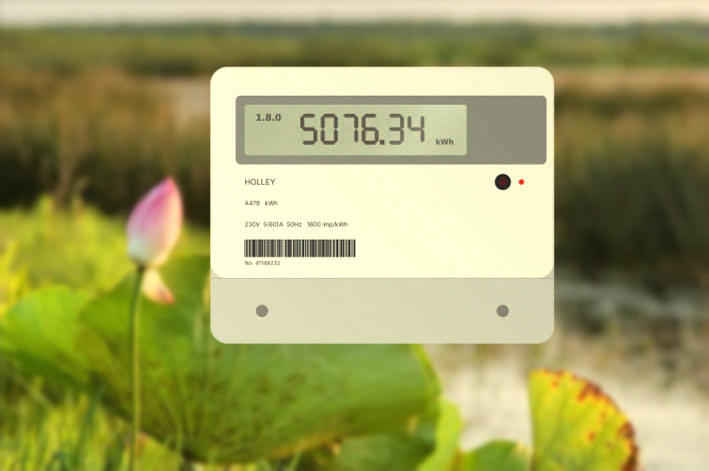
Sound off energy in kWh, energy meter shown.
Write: 5076.34 kWh
